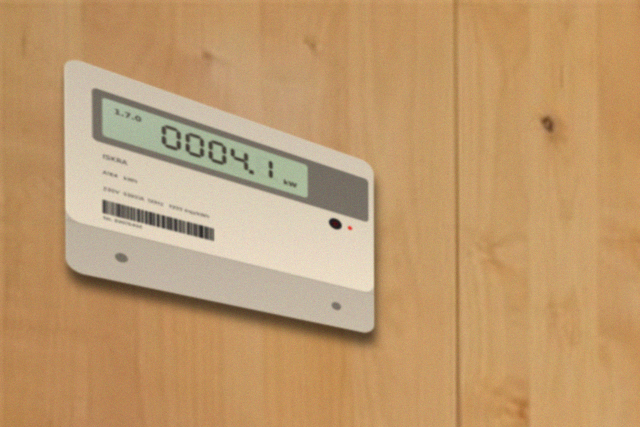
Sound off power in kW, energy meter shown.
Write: 4.1 kW
